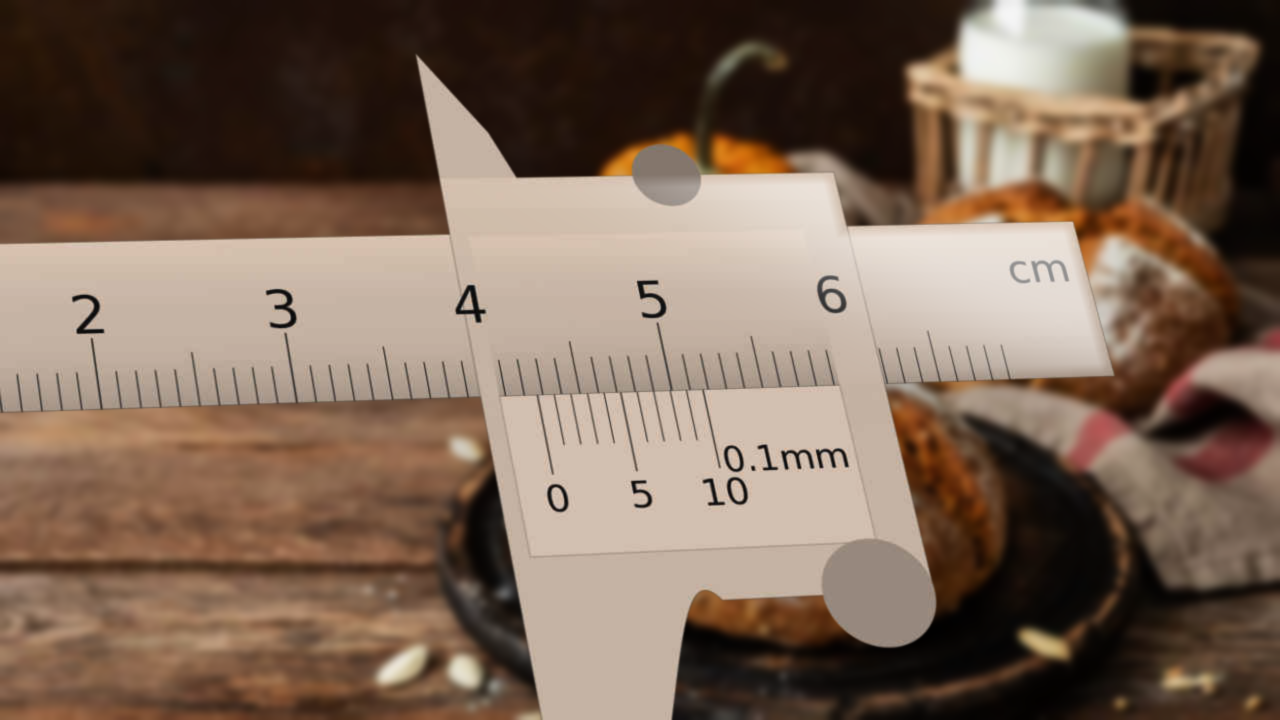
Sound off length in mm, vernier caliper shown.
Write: 42.7 mm
